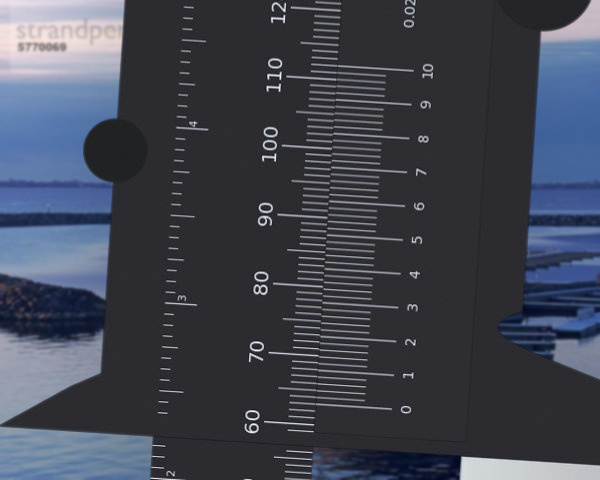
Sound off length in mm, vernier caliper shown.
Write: 63.0 mm
